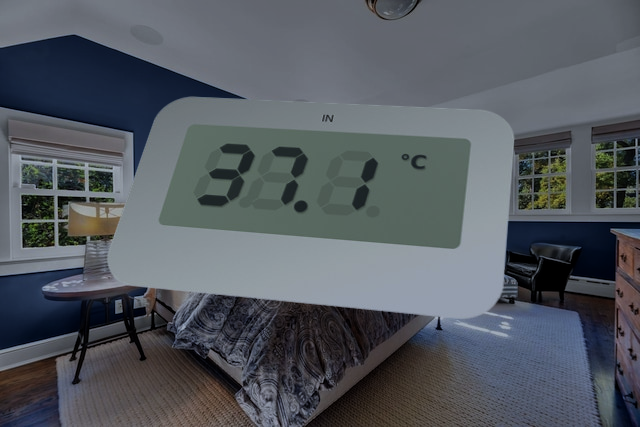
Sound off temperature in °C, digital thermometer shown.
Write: 37.1 °C
